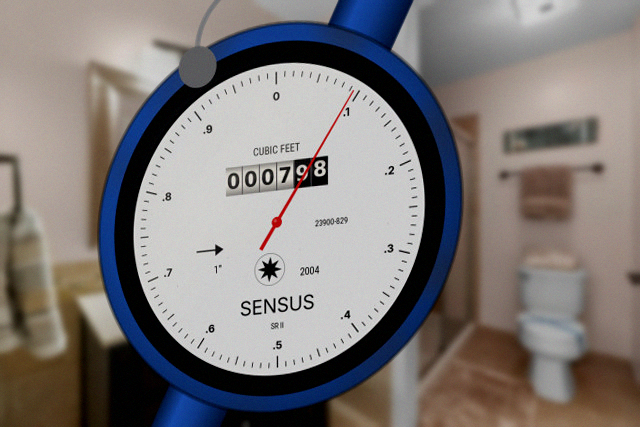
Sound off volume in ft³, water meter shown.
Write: 798.09 ft³
